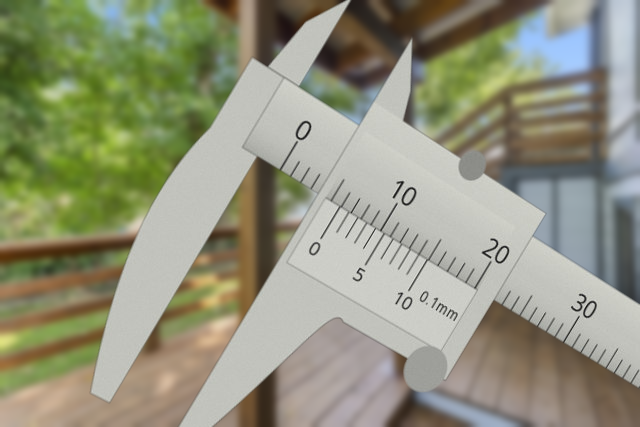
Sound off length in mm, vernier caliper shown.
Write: 5.9 mm
